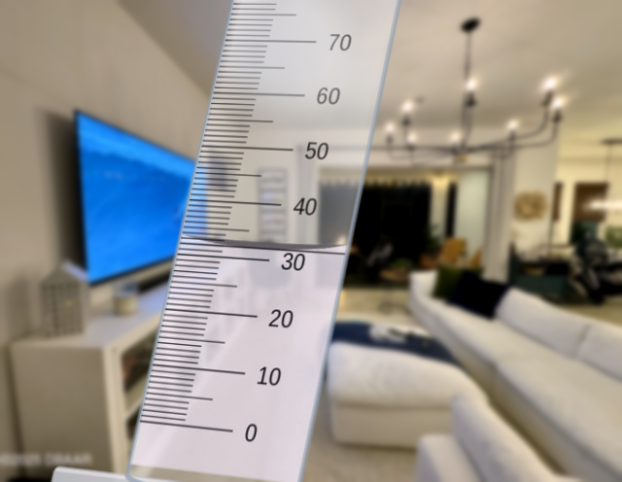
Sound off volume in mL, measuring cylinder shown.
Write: 32 mL
